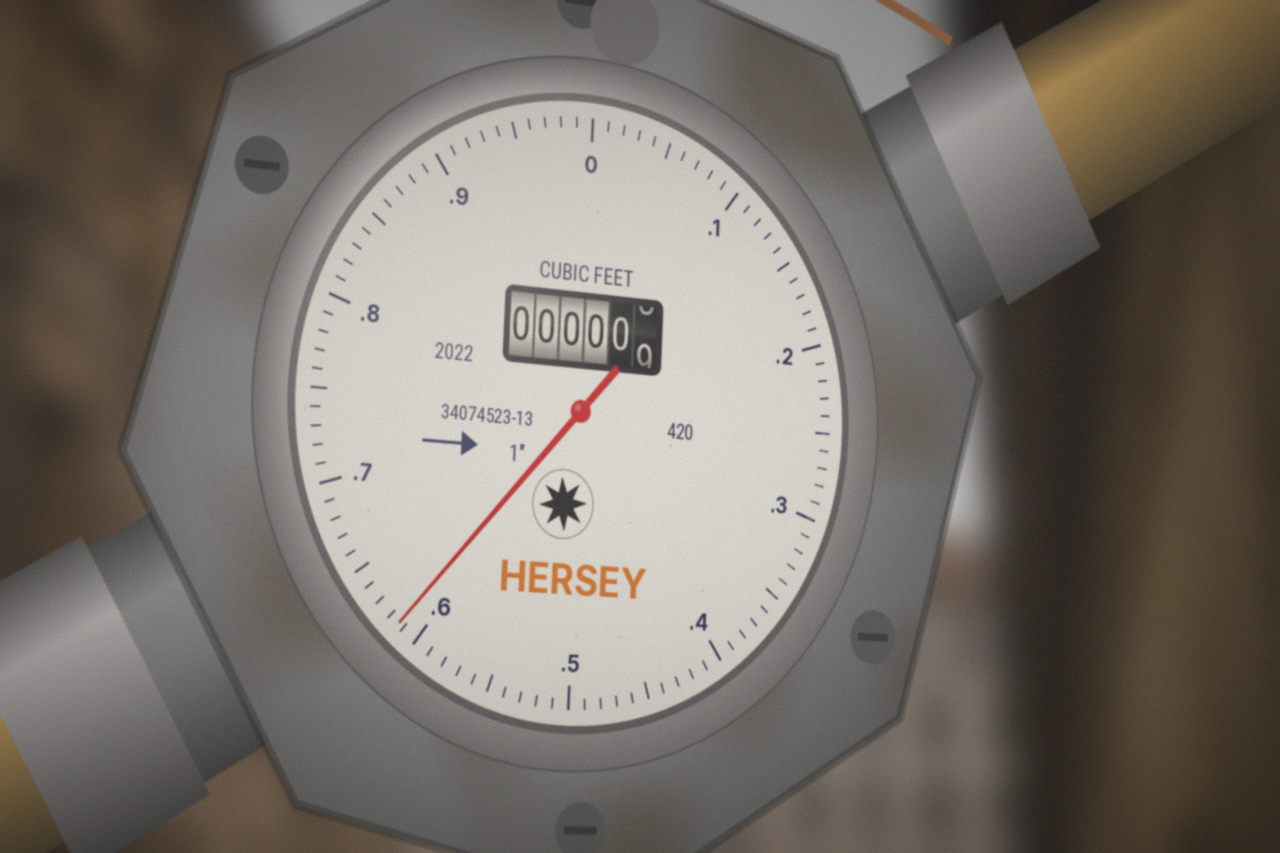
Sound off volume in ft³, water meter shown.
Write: 8.61 ft³
